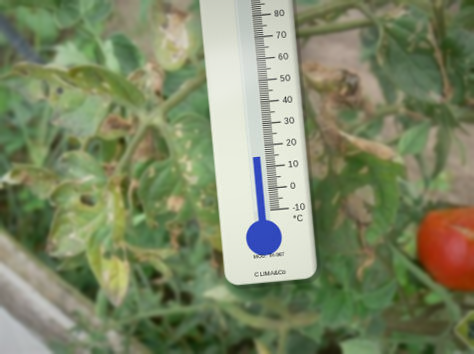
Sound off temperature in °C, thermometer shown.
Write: 15 °C
